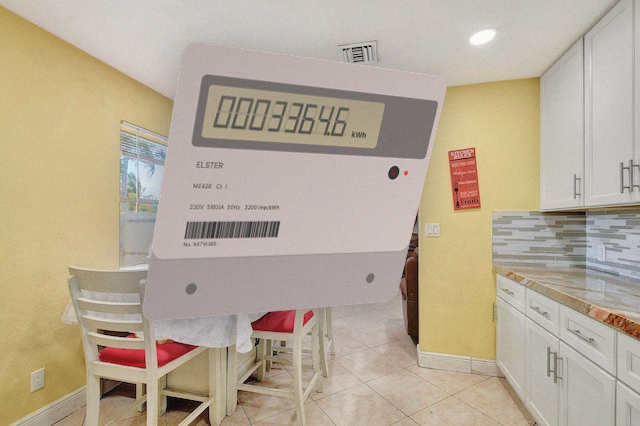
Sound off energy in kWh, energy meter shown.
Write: 3364.6 kWh
